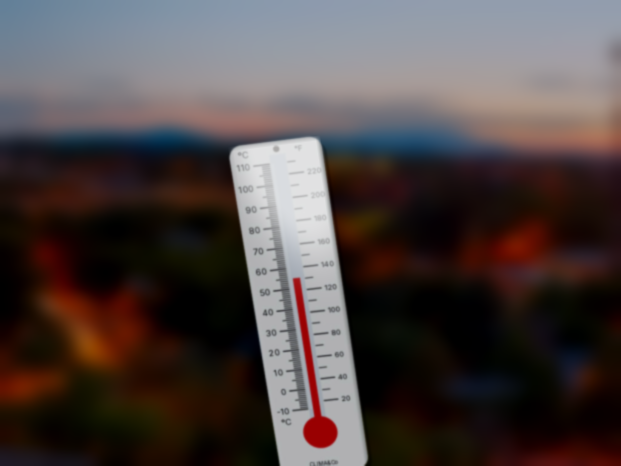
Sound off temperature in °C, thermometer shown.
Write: 55 °C
